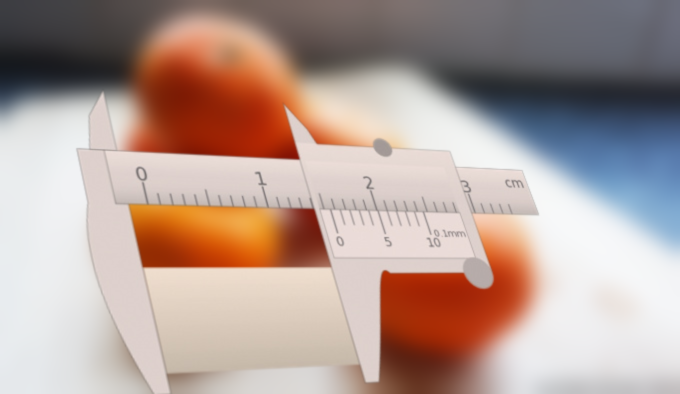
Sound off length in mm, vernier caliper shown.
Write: 15.6 mm
